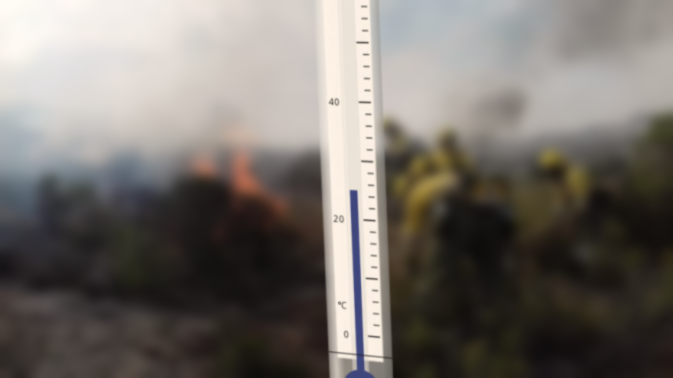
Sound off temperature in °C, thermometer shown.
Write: 25 °C
